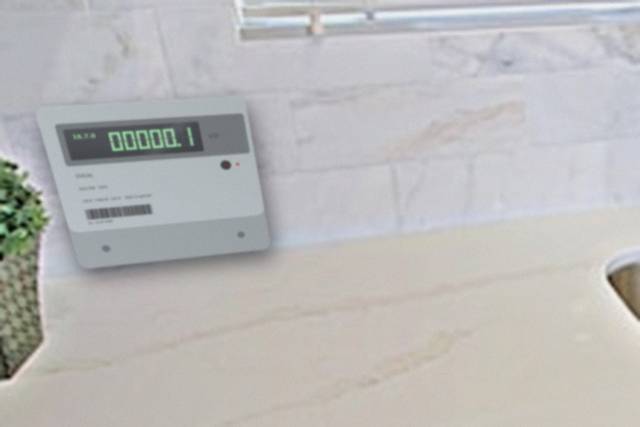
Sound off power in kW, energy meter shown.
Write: 0.1 kW
